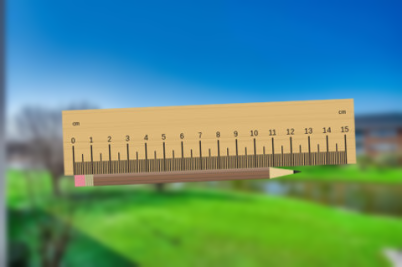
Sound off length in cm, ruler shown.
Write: 12.5 cm
